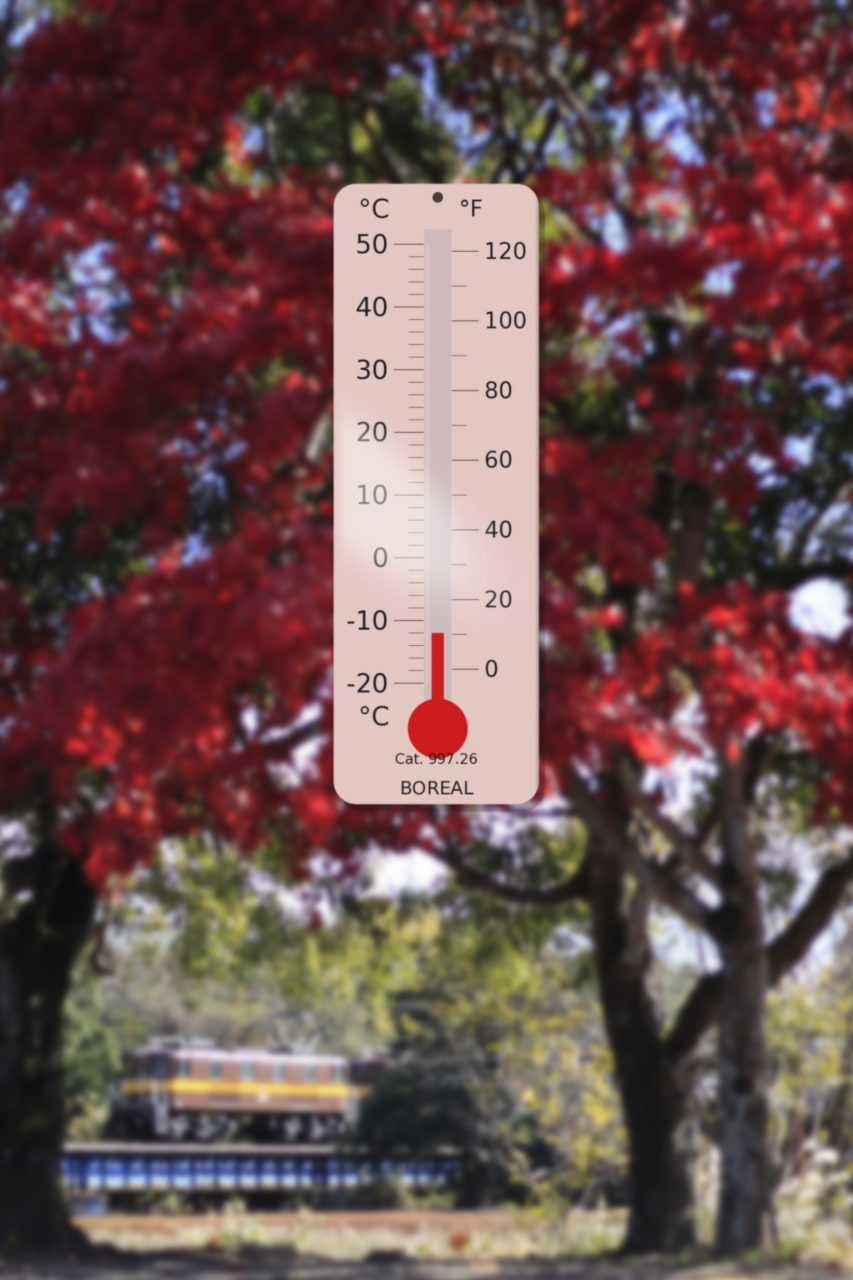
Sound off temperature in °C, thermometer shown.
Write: -12 °C
